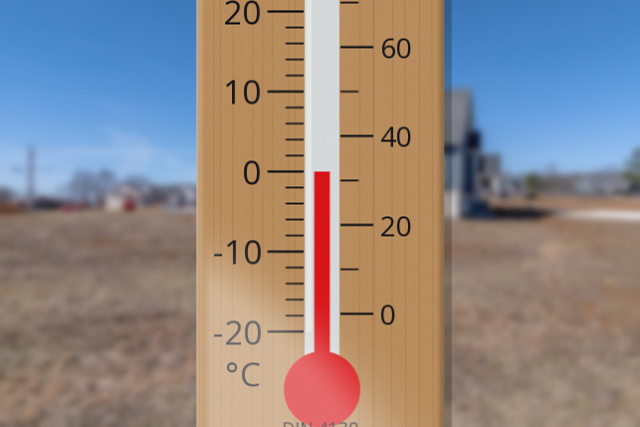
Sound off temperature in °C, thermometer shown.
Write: 0 °C
